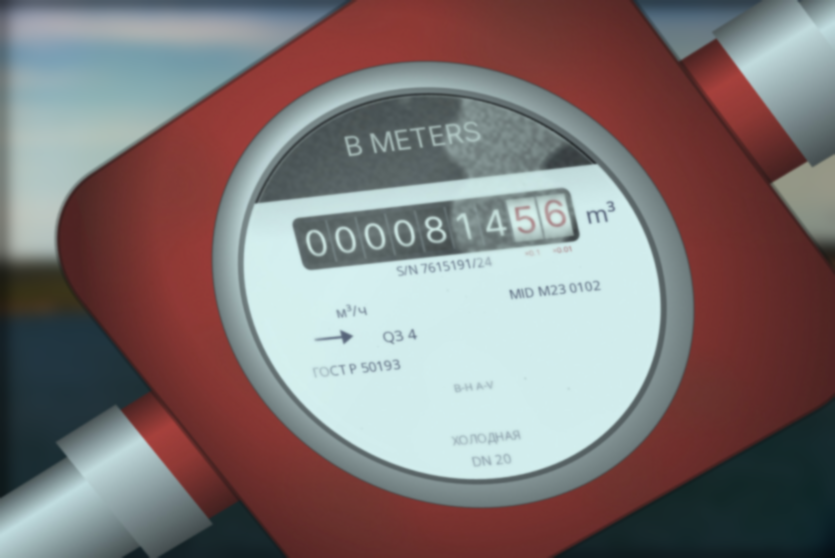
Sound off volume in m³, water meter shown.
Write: 814.56 m³
